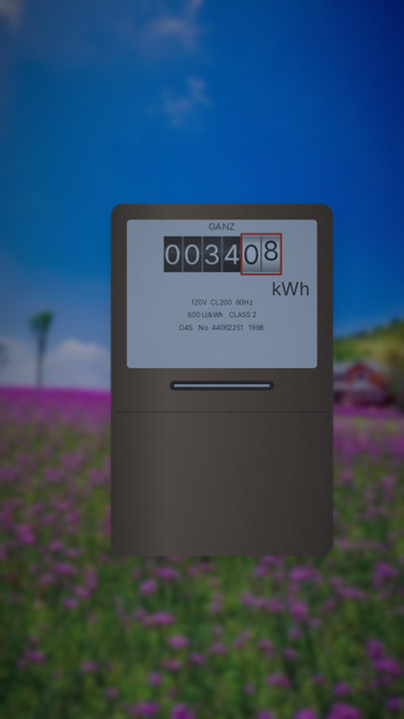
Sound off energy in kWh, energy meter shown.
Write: 34.08 kWh
